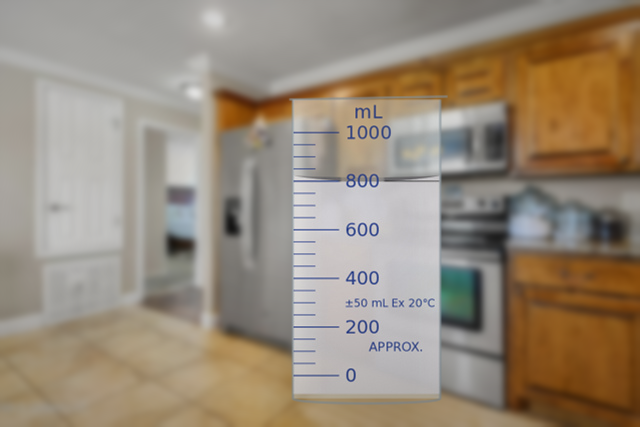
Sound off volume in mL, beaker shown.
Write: 800 mL
